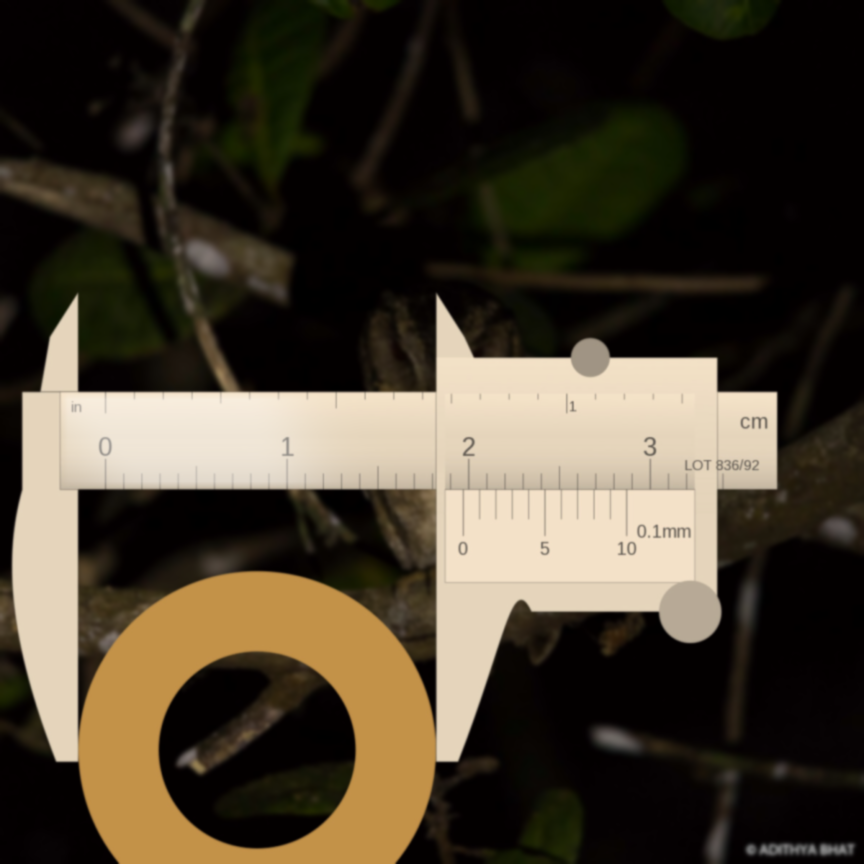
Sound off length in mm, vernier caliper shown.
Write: 19.7 mm
